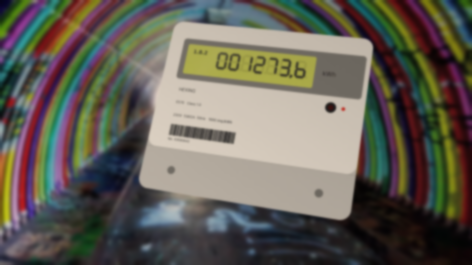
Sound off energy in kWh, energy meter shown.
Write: 1273.6 kWh
